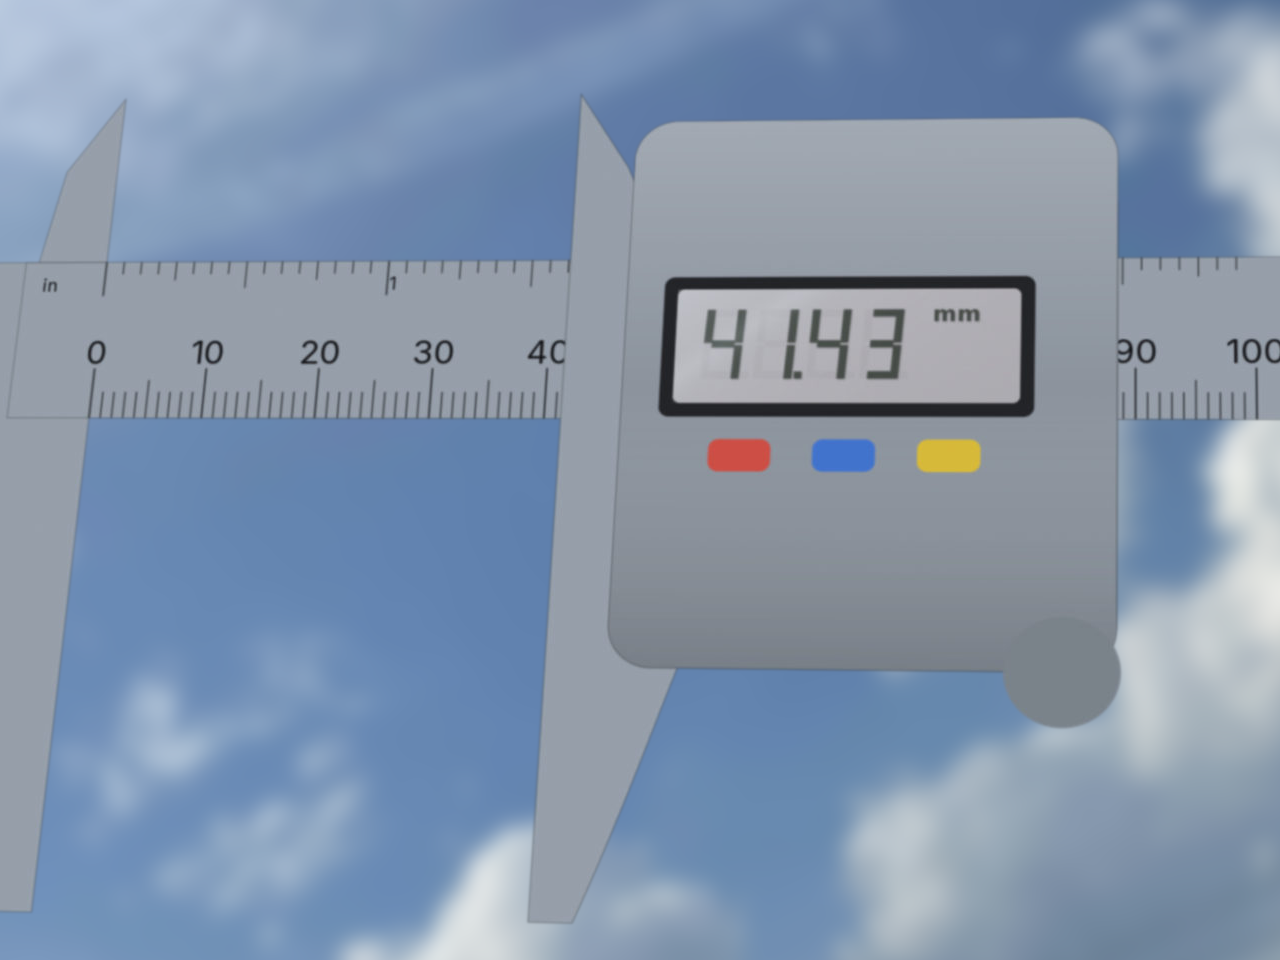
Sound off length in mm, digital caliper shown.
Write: 41.43 mm
